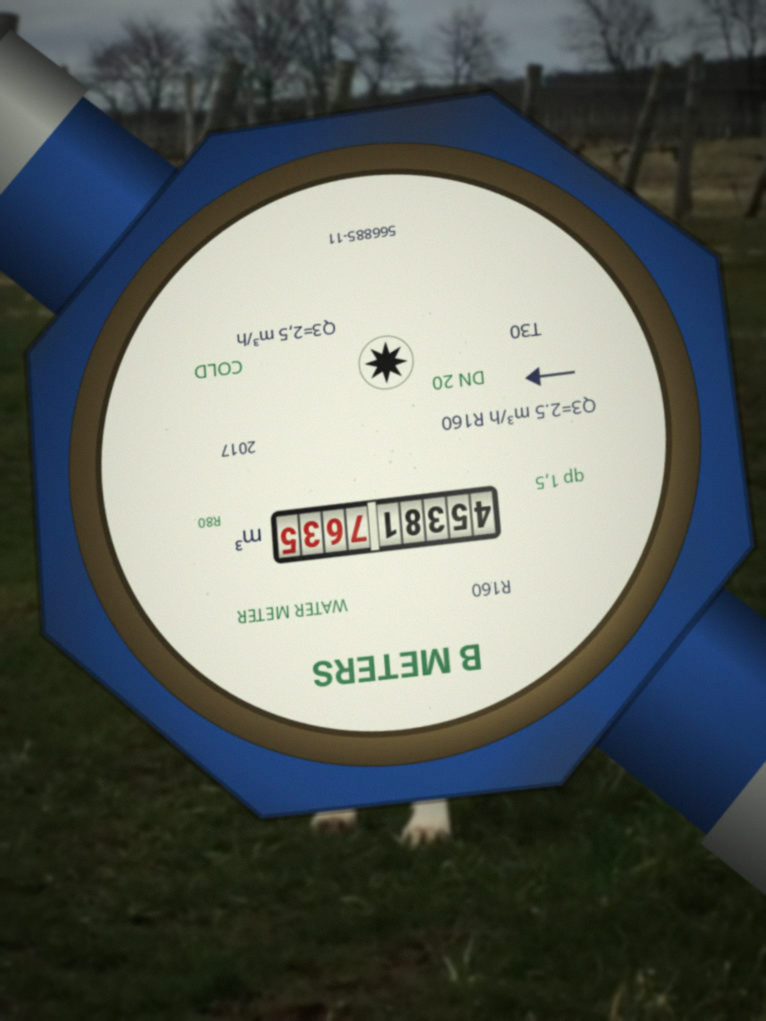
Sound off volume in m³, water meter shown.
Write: 45381.7635 m³
